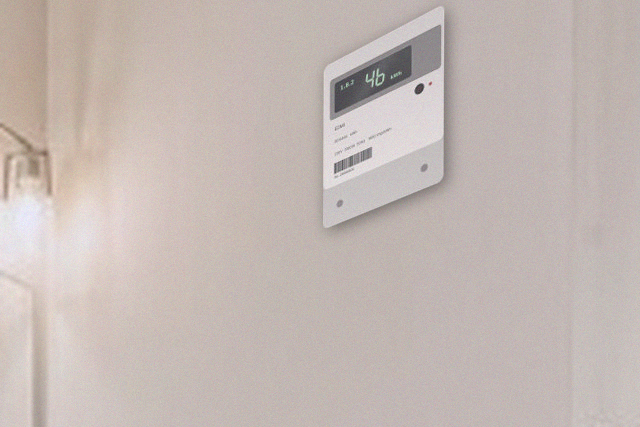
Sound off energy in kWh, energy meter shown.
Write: 46 kWh
